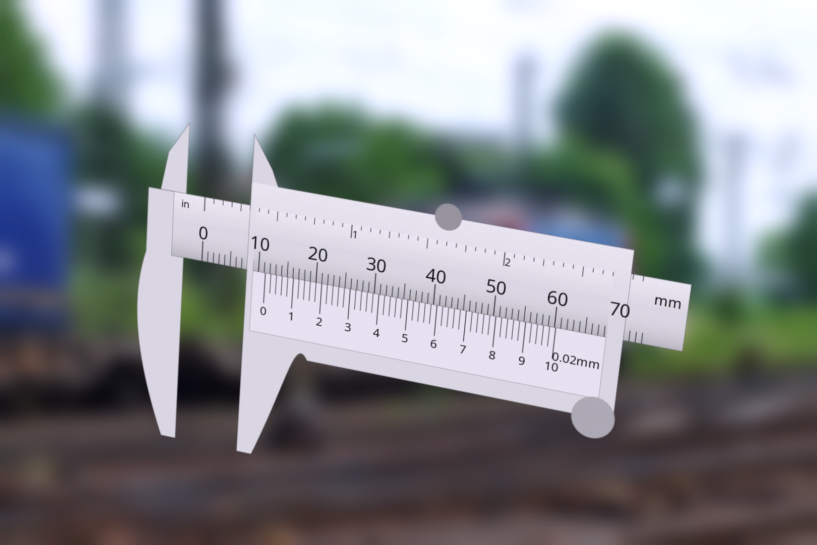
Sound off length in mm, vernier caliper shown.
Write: 11.2 mm
